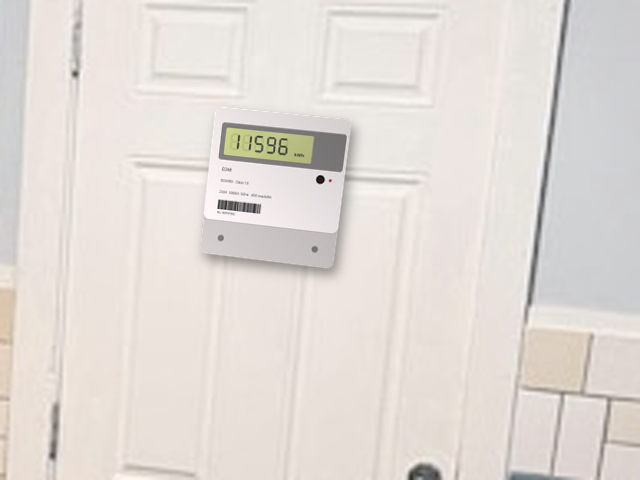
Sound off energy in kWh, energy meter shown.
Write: 11596 kWh
